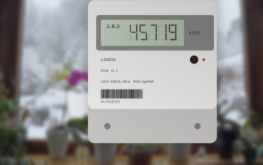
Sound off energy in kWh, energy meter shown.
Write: 45719 kWh
